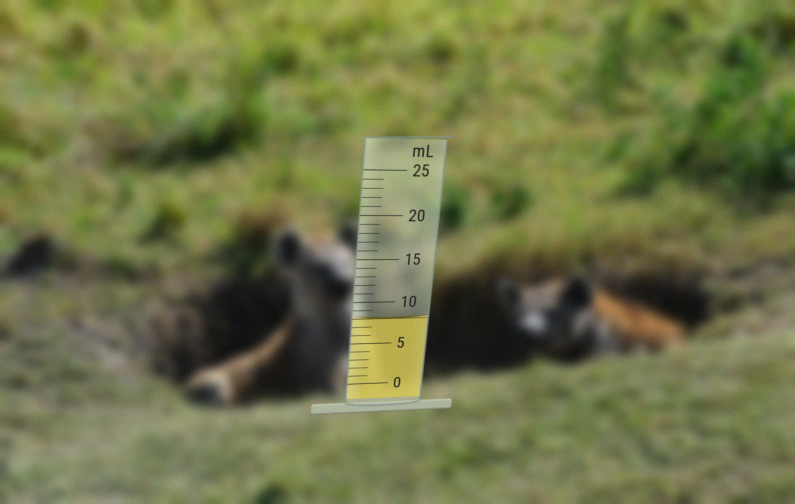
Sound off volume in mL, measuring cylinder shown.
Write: 8 mL
